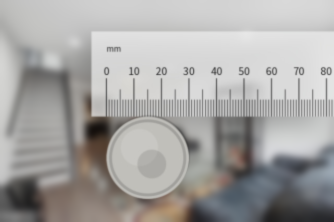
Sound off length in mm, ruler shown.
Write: 30 mm
